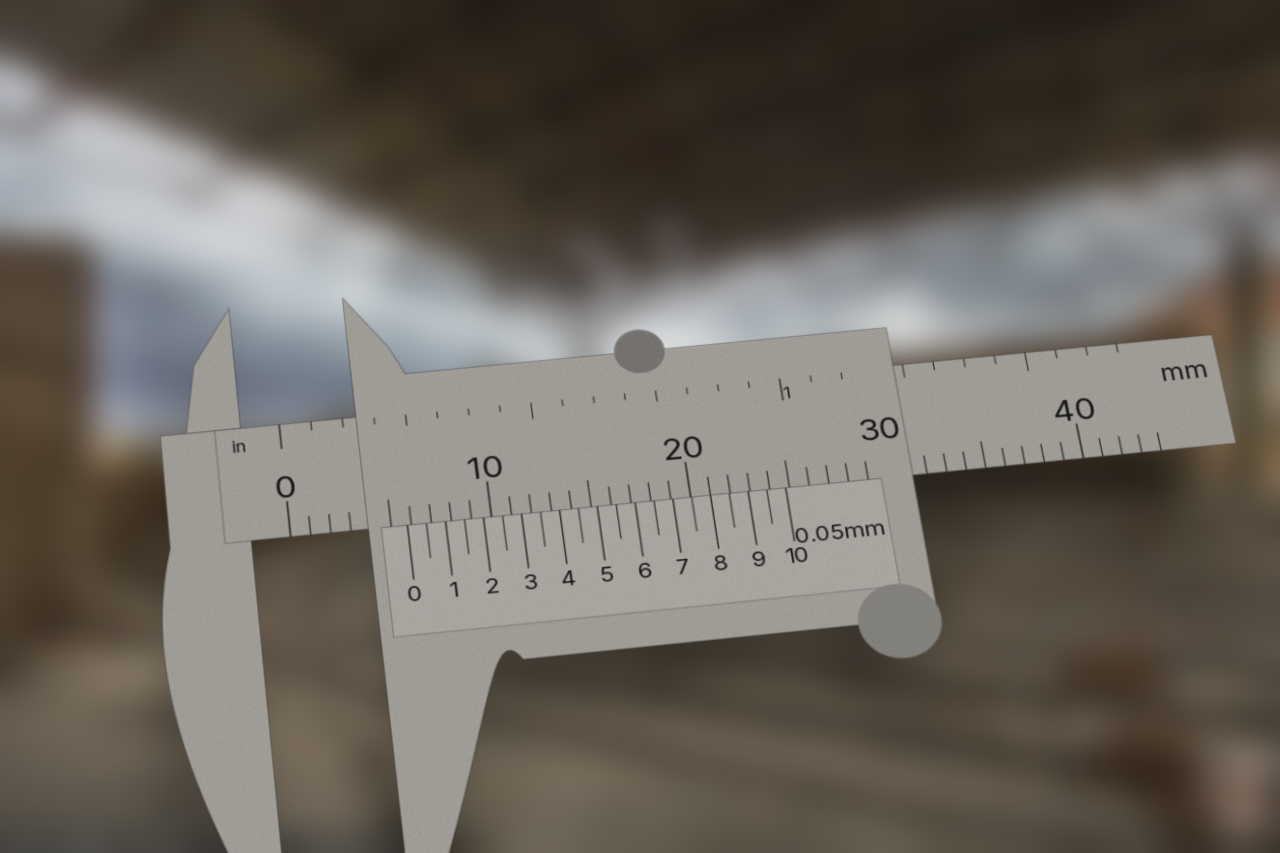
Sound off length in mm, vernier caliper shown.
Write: 5.8 mm
